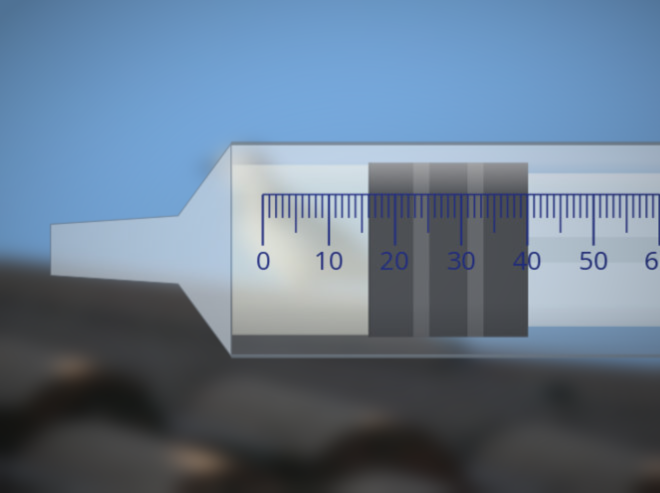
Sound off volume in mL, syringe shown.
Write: 16 mL
